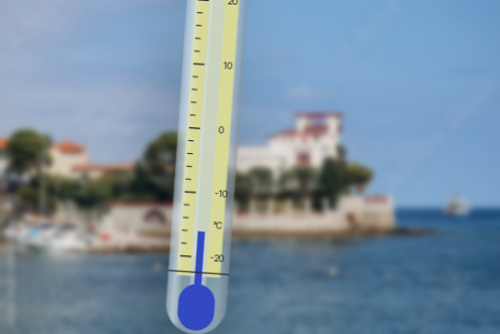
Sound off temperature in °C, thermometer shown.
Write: -16 °C
